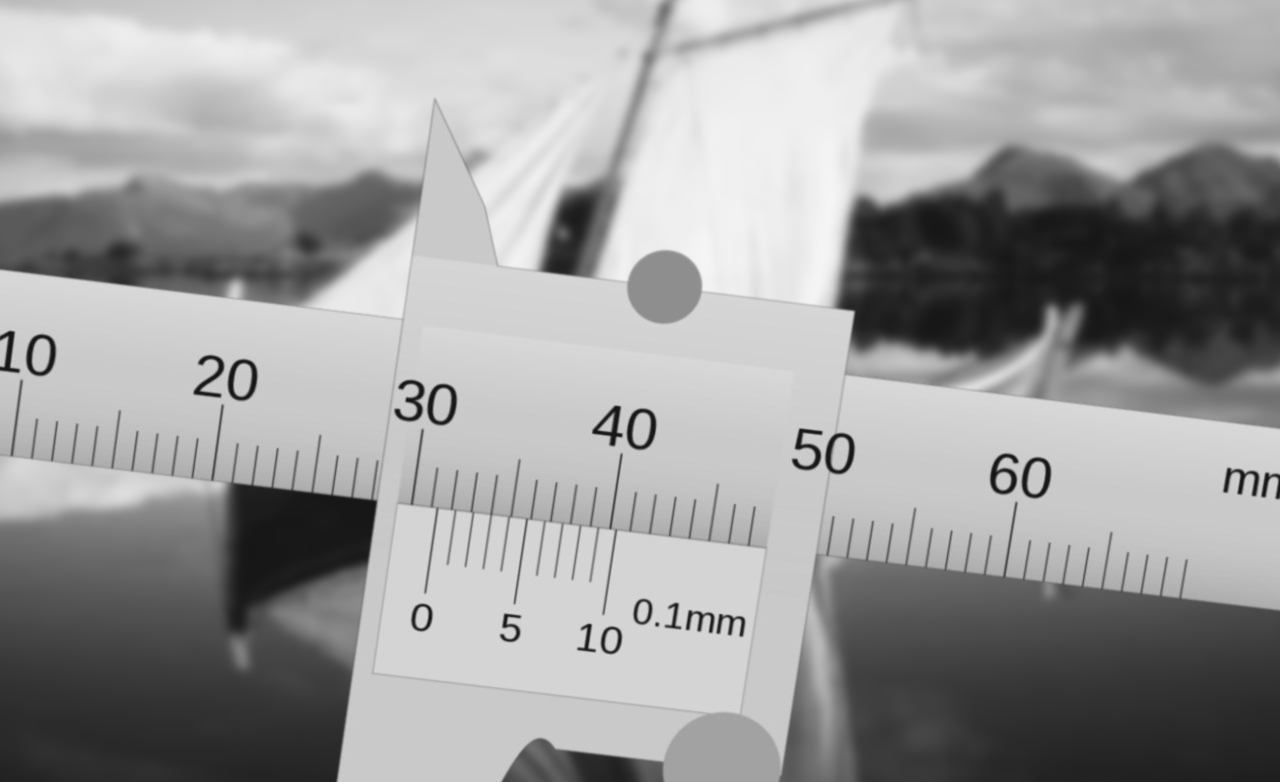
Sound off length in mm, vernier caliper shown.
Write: 31.3 mm
